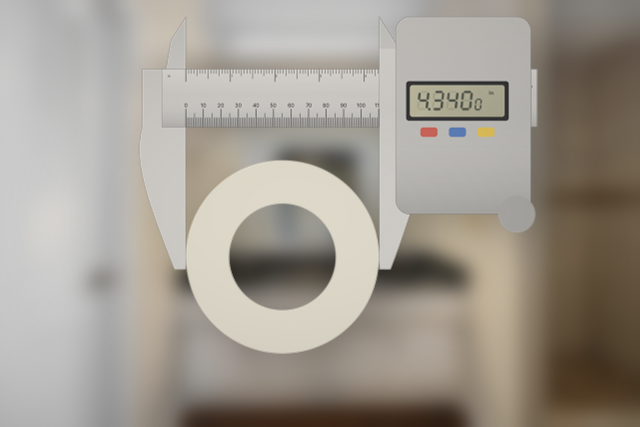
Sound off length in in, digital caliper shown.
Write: 4.3400 in
